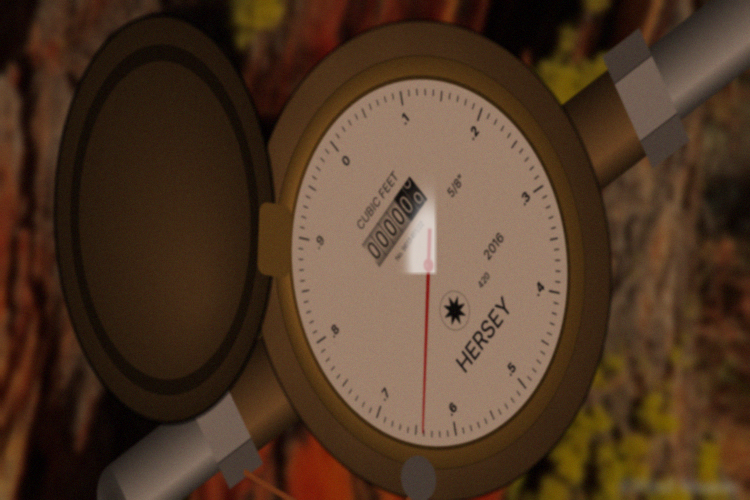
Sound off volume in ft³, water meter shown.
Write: 8.64 ft³
